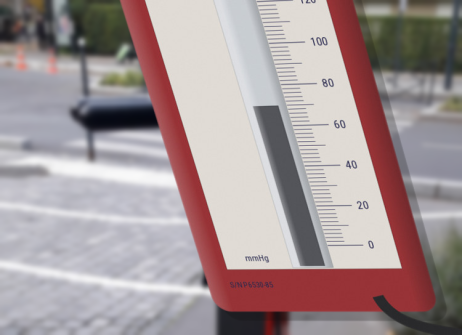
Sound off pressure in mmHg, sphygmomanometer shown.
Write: 70 mmHg
